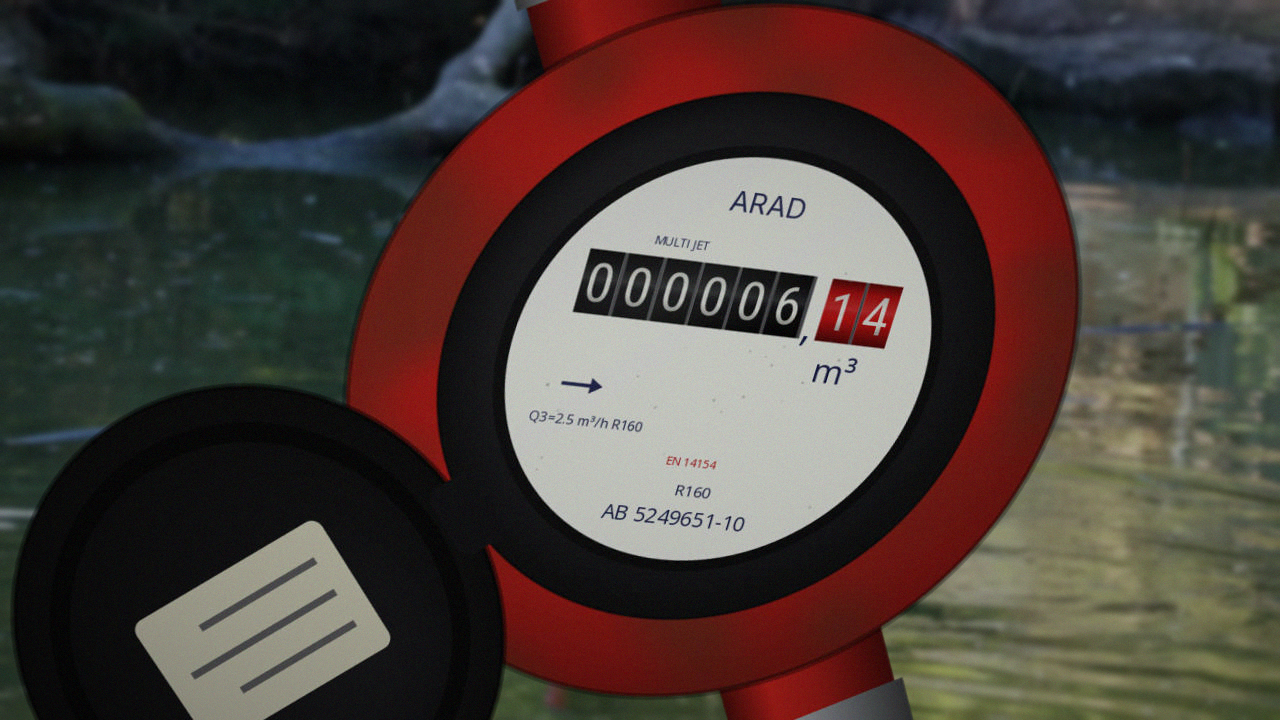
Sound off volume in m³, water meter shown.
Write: 6.14 m³
